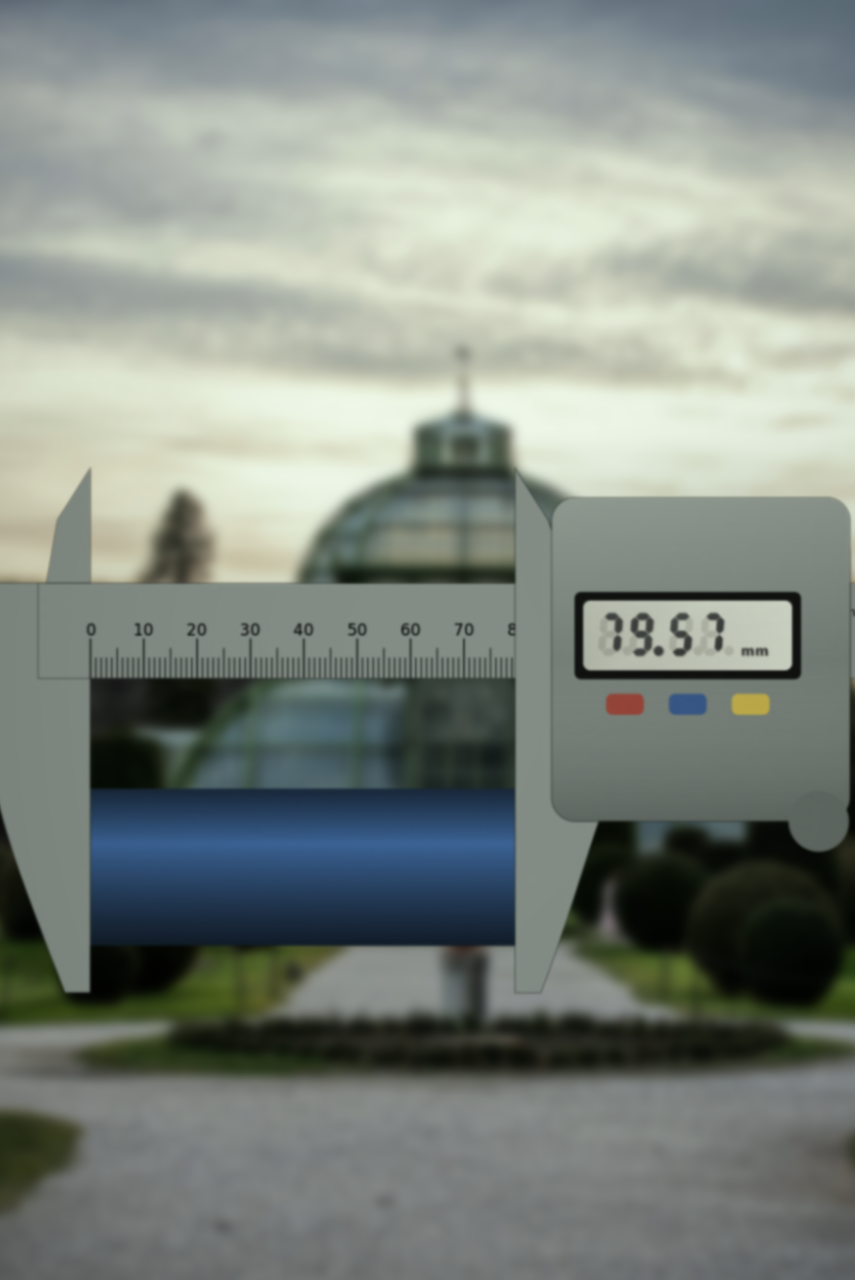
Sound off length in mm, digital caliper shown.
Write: 79.57 mm
